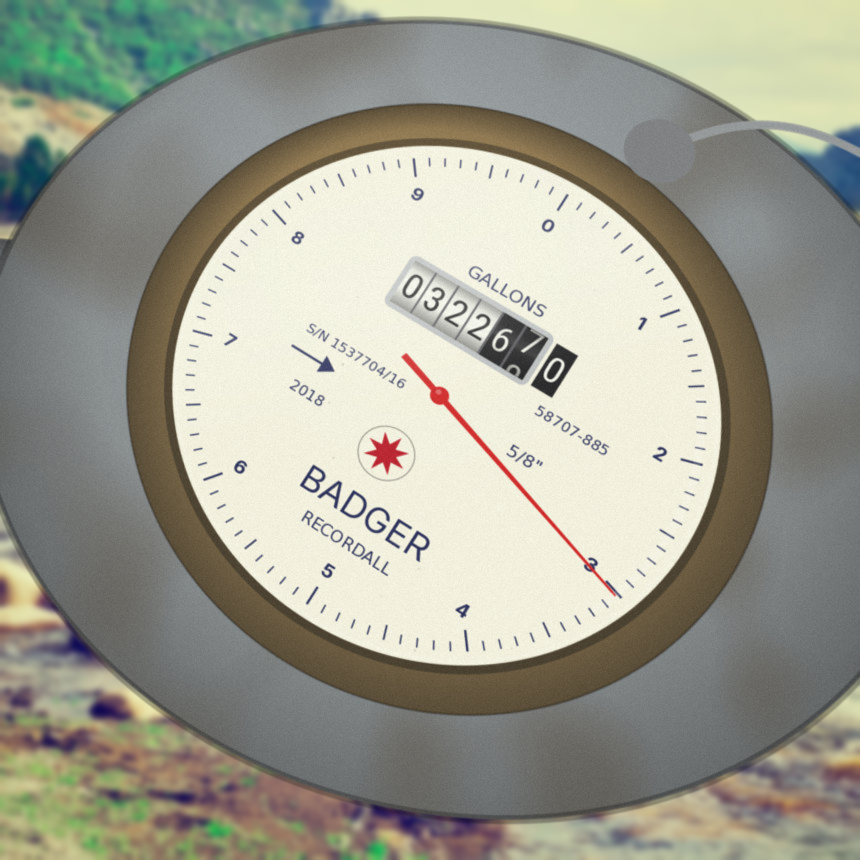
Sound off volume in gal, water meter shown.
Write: 322673.0 gal
